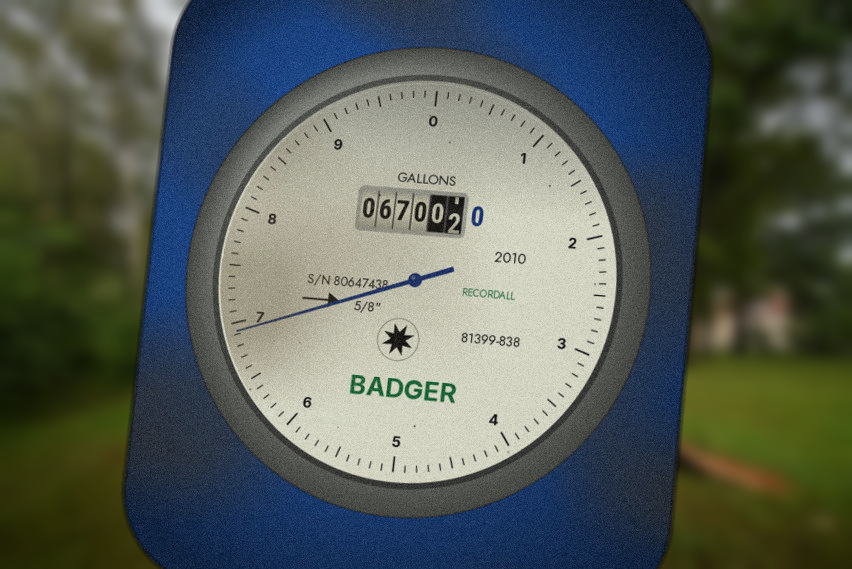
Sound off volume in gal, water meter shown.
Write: 670016.9 gal
